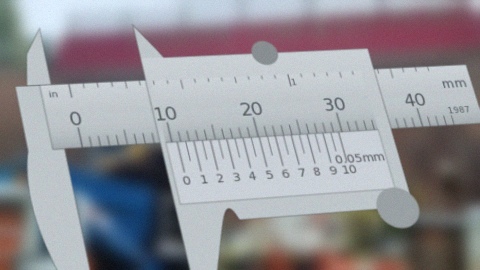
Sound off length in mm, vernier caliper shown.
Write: 10.6 mm
